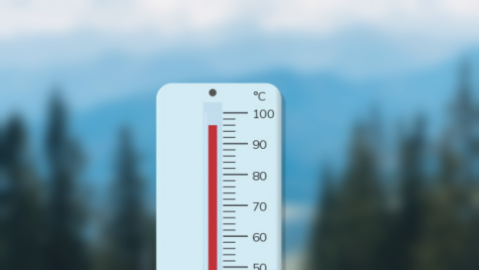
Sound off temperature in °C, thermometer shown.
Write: 96 °C
